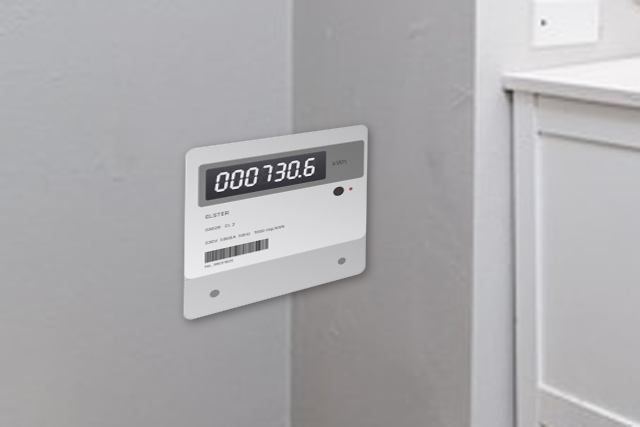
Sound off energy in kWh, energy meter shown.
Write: 730.6 kWh
